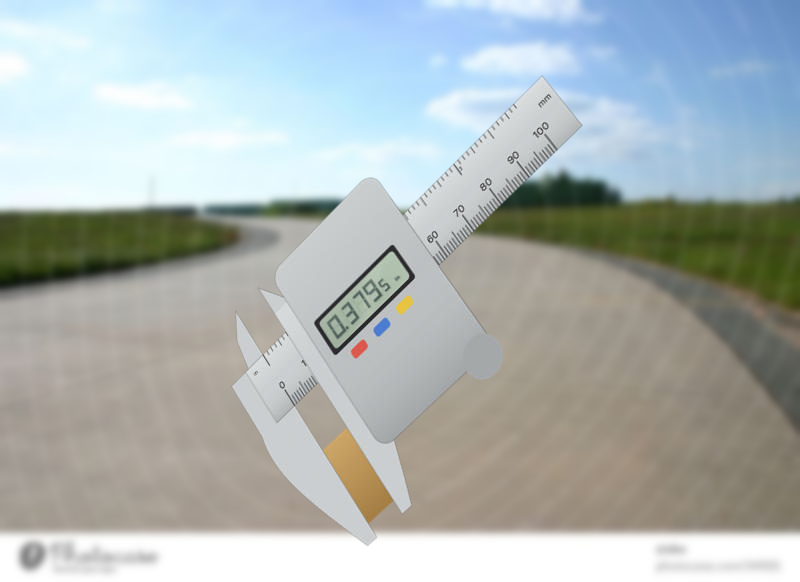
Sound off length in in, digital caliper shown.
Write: 0.3795 in
